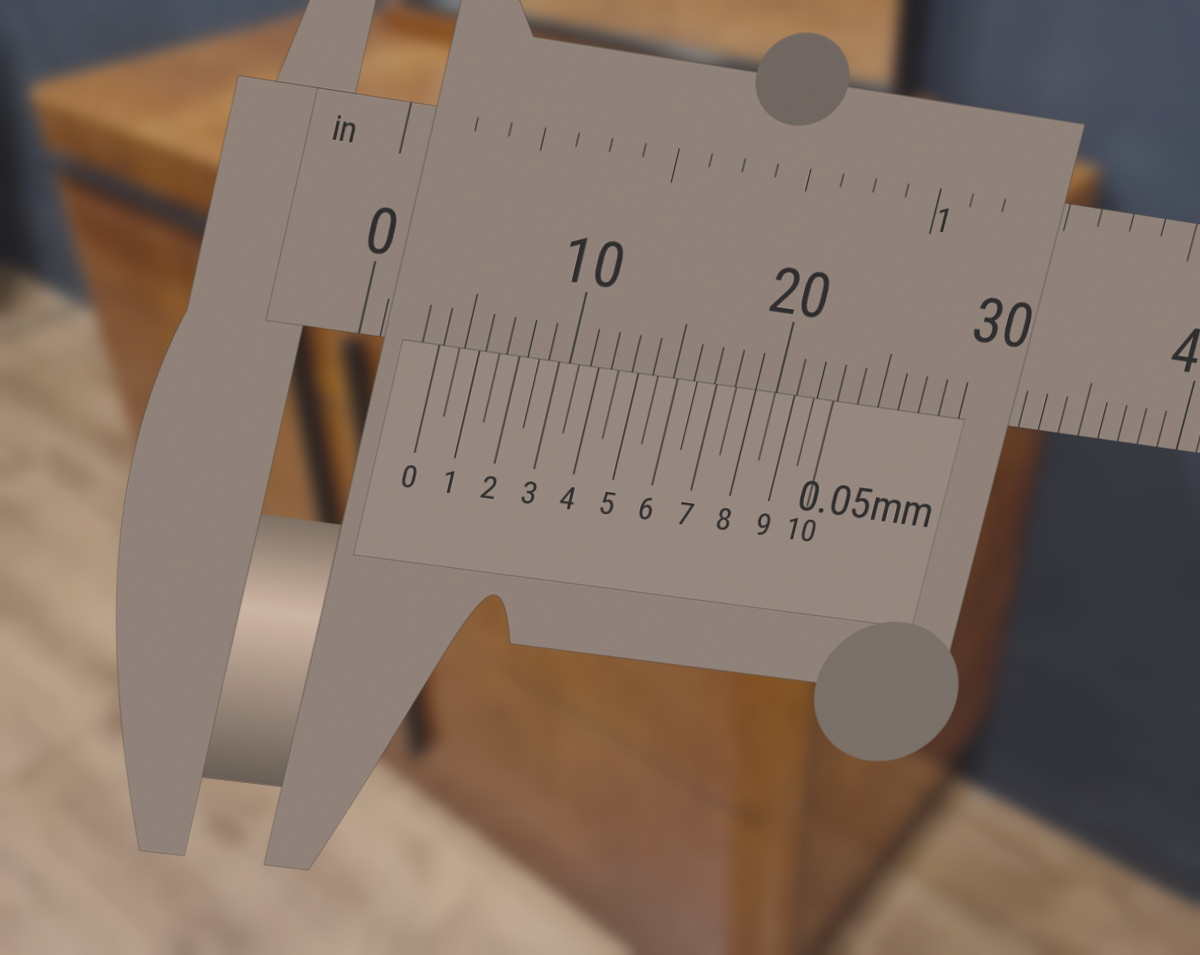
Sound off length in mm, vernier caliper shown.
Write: 3.8 mm
